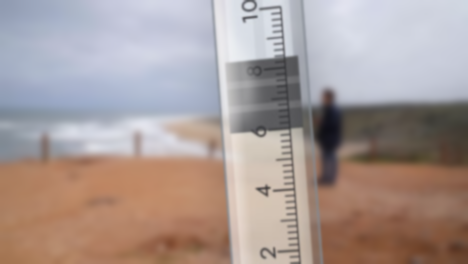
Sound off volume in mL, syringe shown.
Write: 6 mL
